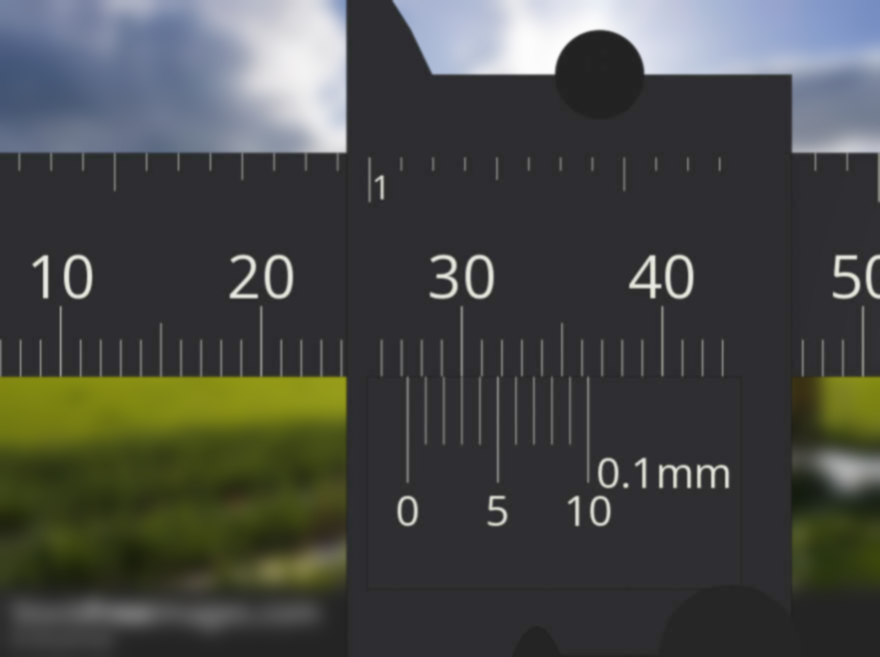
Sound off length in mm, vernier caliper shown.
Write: 27.3 mm
